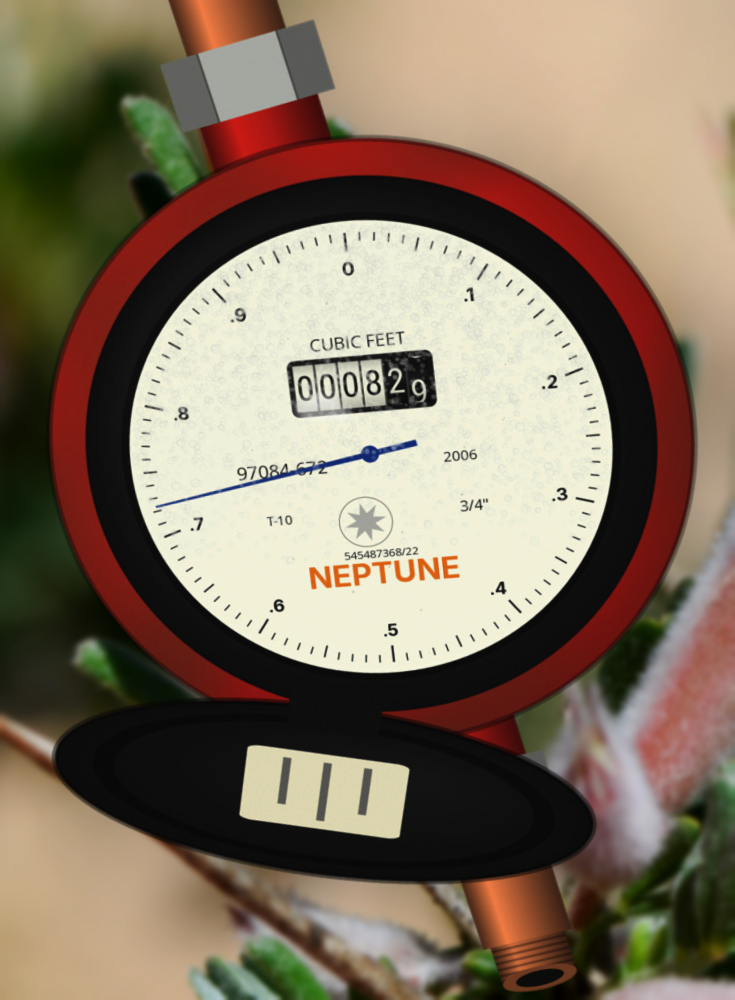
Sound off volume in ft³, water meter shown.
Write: 828.72 ft³
